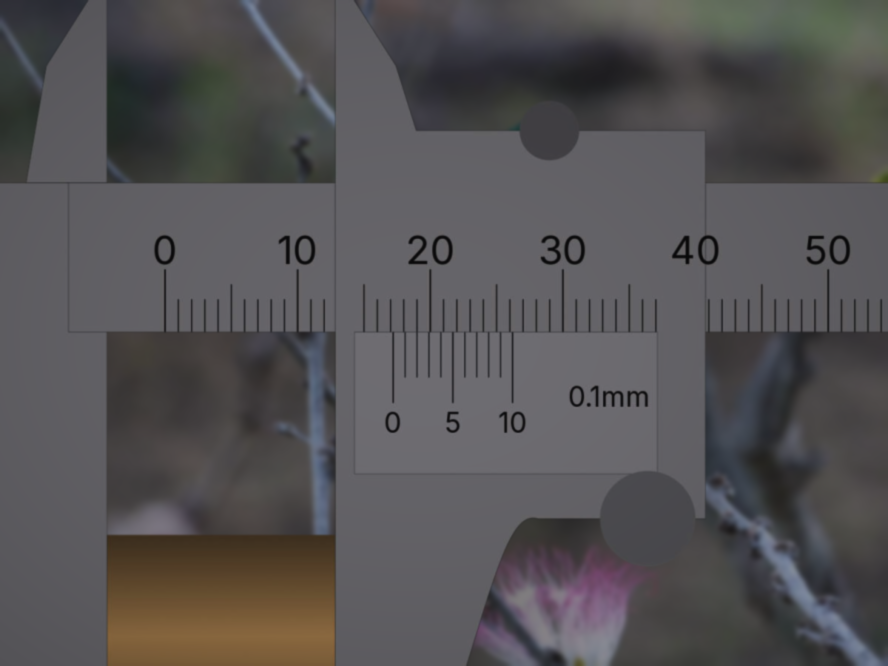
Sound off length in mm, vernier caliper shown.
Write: 17.2 mm
